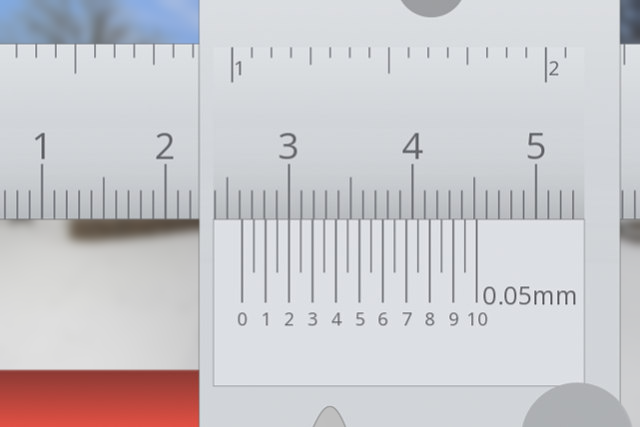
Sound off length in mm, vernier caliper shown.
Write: 26.2 mm
